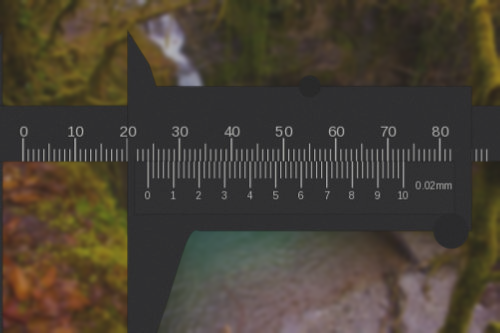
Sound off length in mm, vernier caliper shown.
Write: 24.0 mm
